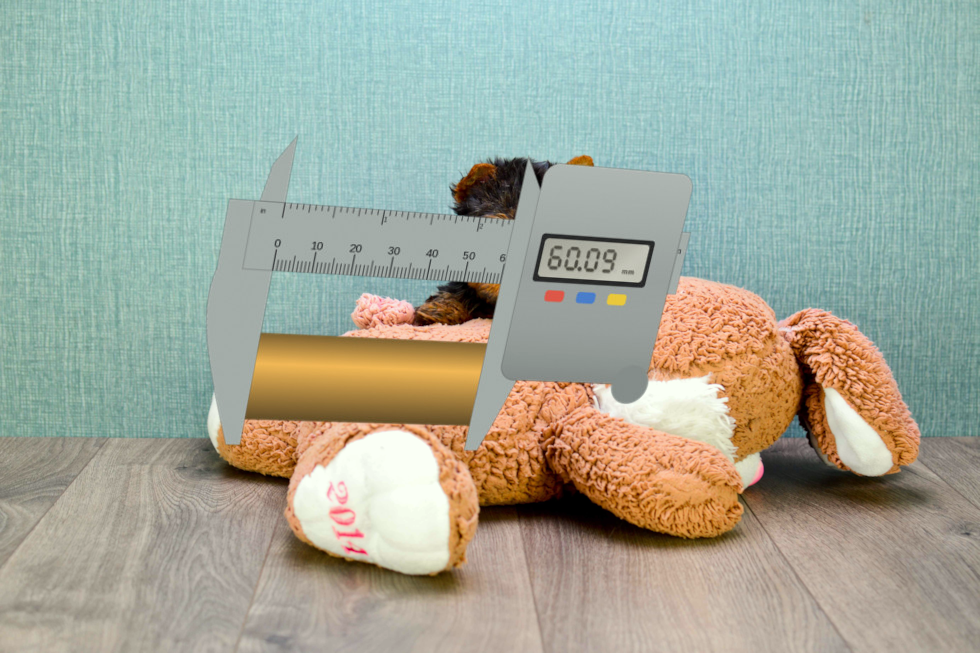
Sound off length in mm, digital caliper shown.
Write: 60.09 mm
